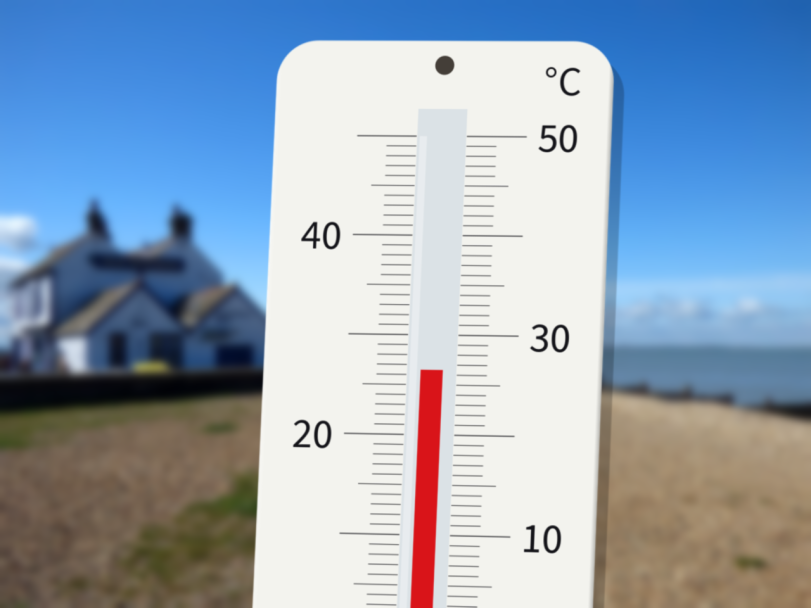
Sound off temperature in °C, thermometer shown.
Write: 26.5 °C
